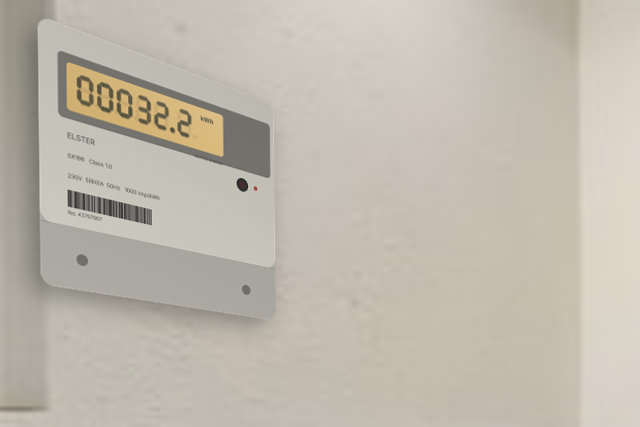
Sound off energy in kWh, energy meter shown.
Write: 32.2 kWh
